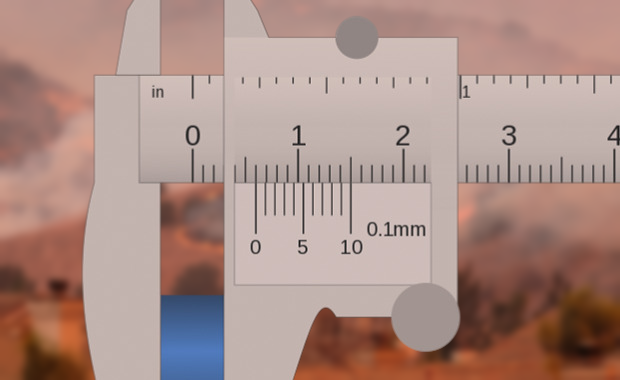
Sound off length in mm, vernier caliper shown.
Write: 6.0 mm
